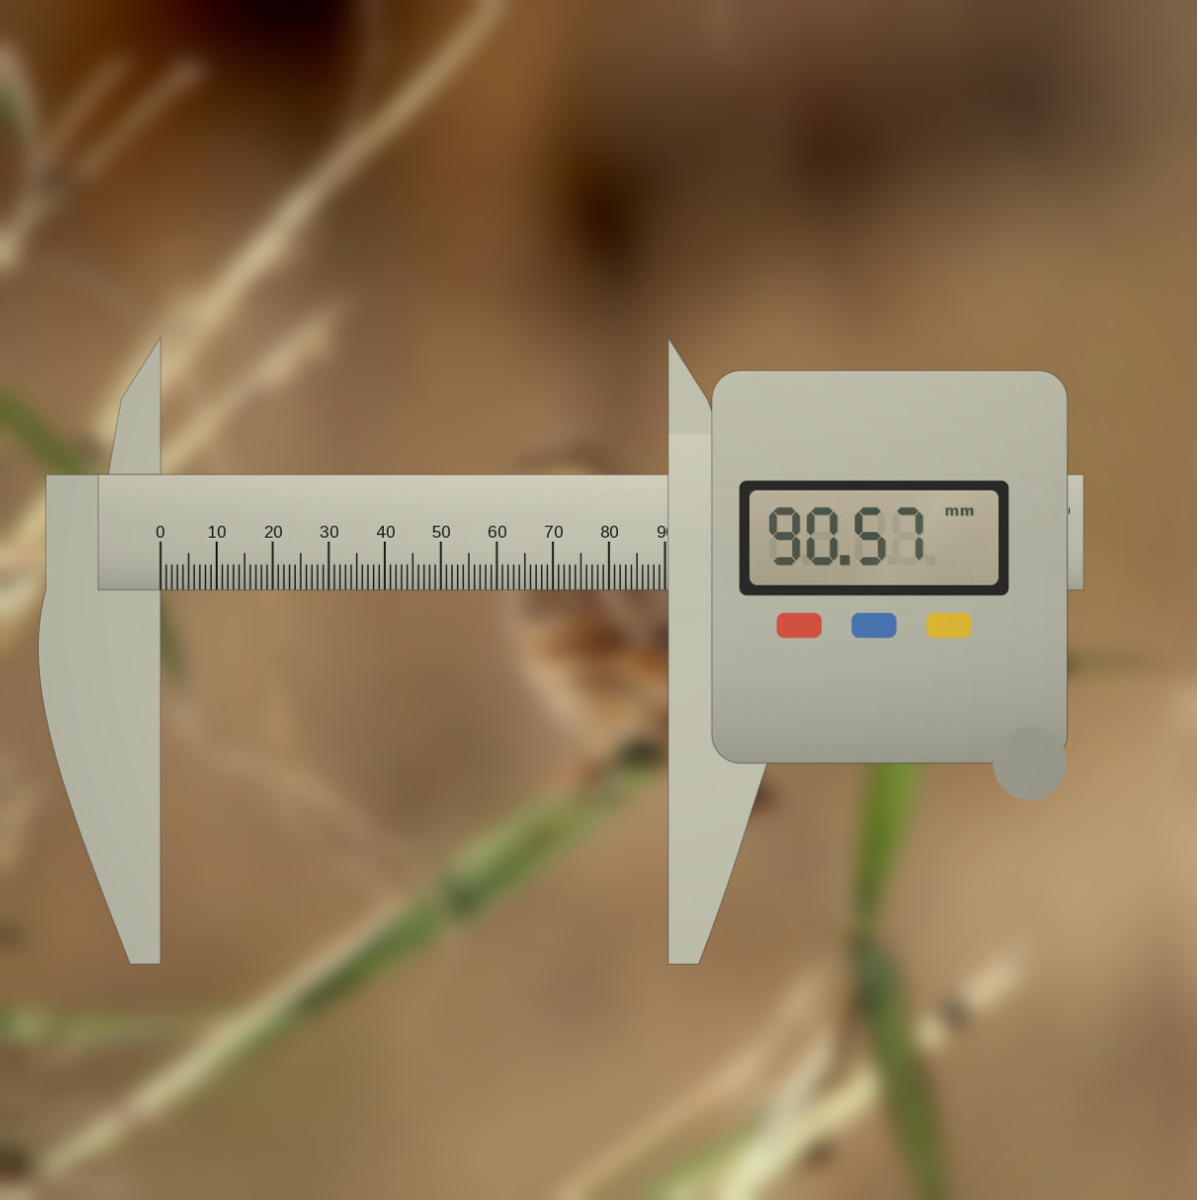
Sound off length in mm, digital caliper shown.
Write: 90.57 mm
